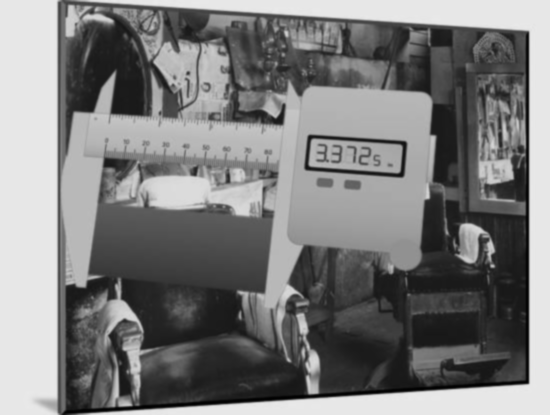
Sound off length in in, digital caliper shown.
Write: 3.3725 in
